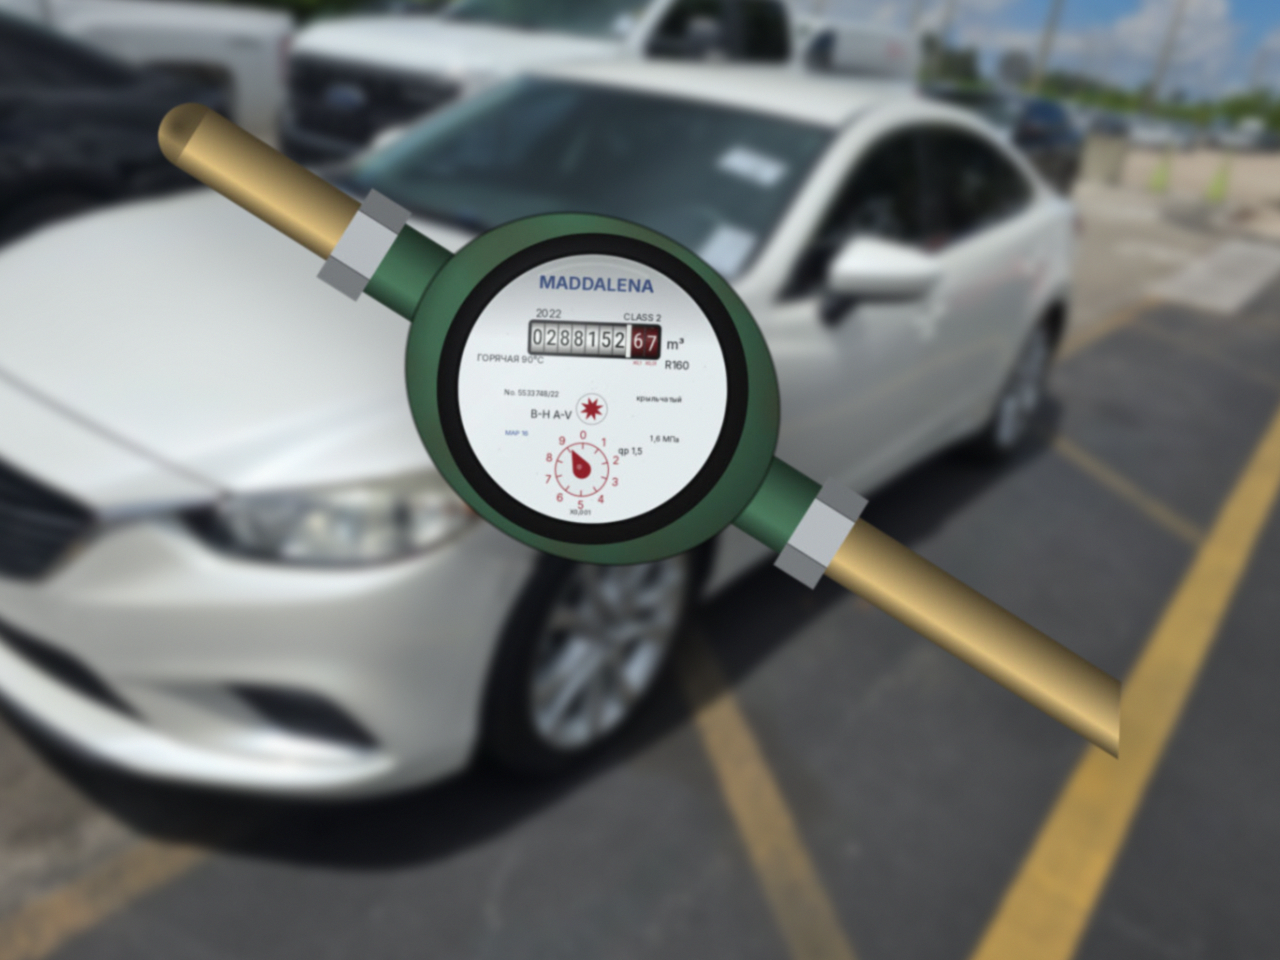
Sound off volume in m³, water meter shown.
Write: 288152.669 m³
